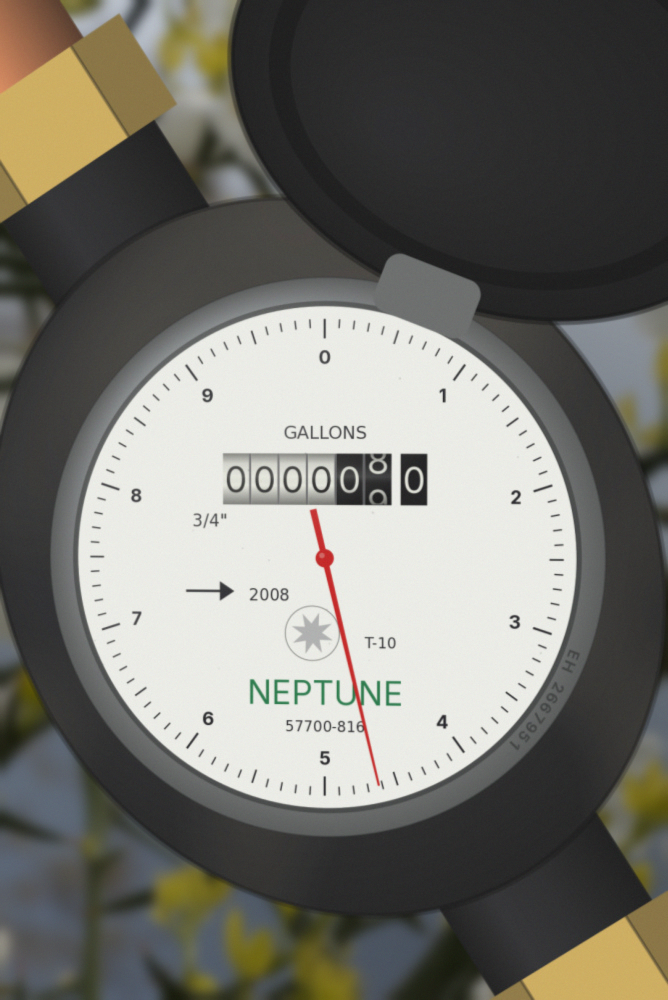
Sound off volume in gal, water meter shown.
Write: 84.6 gal
